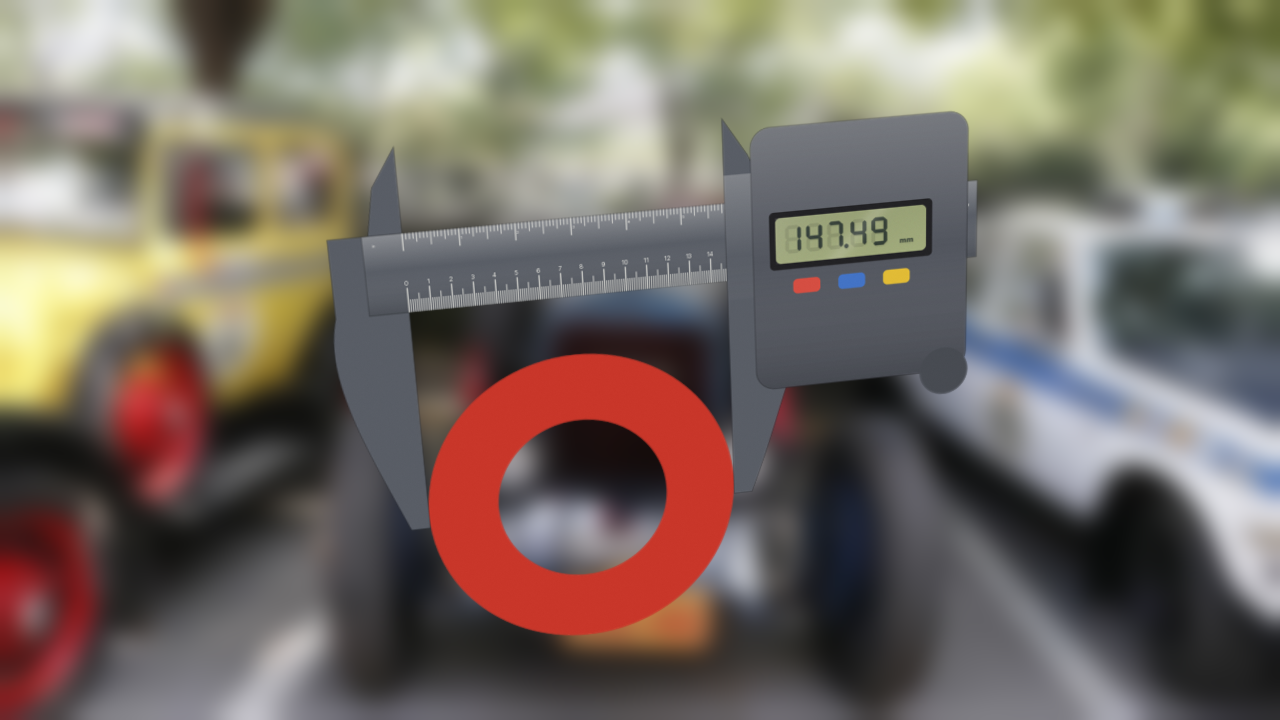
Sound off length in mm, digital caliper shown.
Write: 147.49 mm
